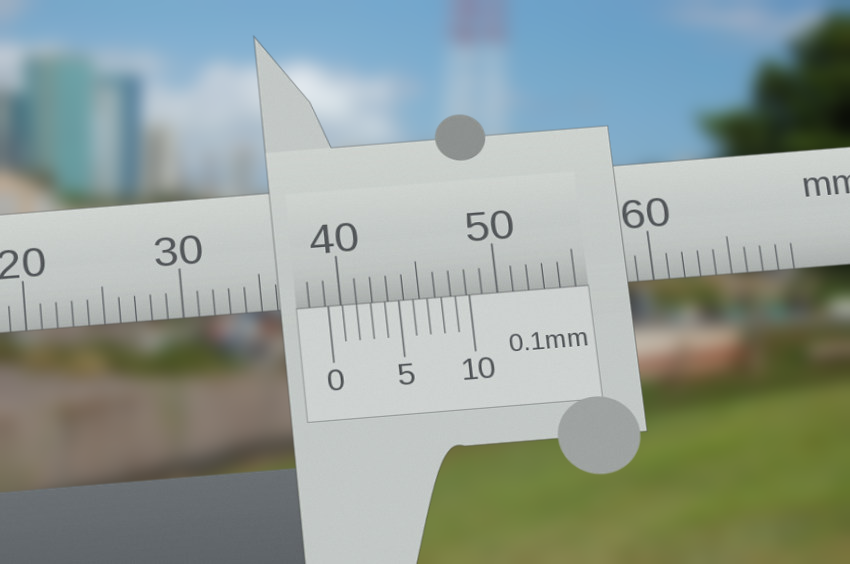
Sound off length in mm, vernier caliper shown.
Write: 39.2 mm
